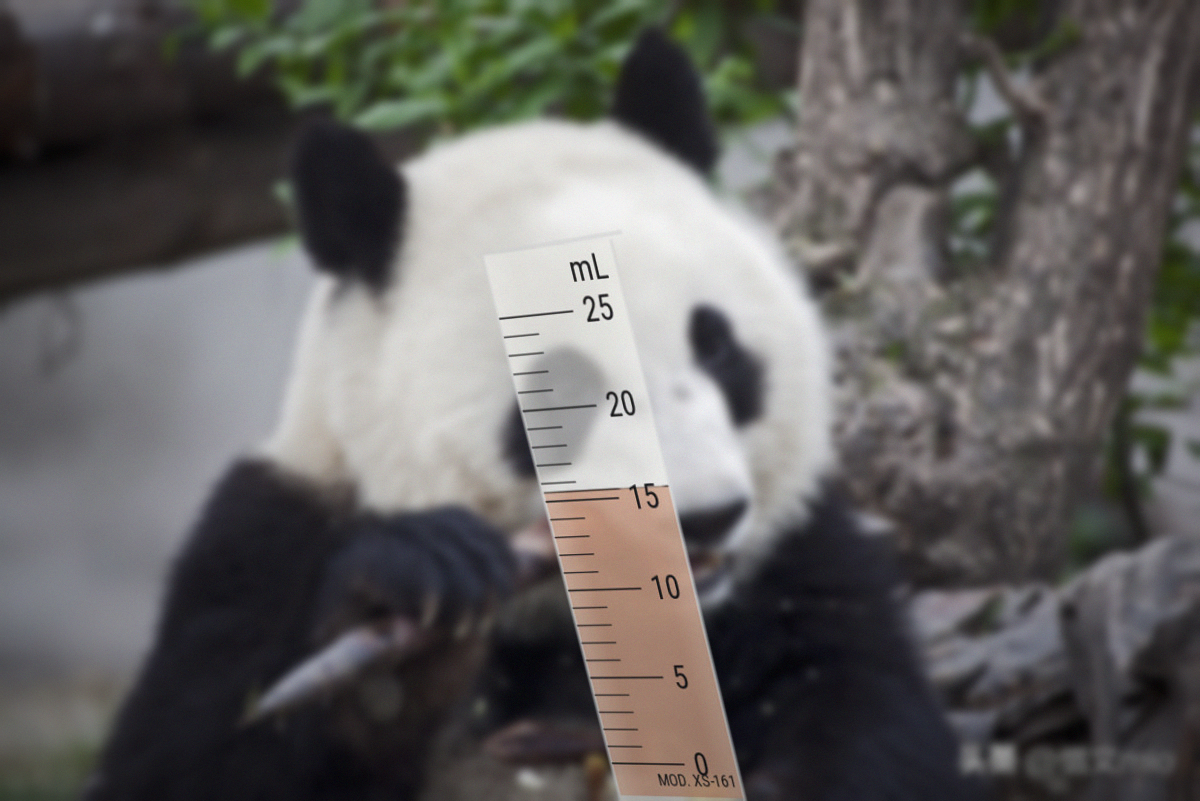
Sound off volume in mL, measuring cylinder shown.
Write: 15.5 mL
